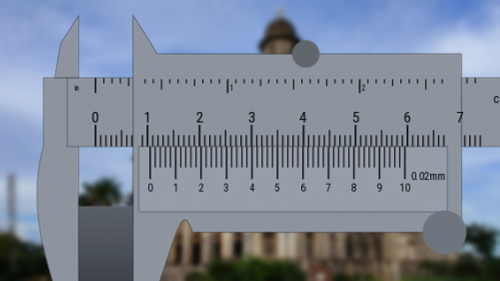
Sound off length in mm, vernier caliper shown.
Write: 10.5 mm
